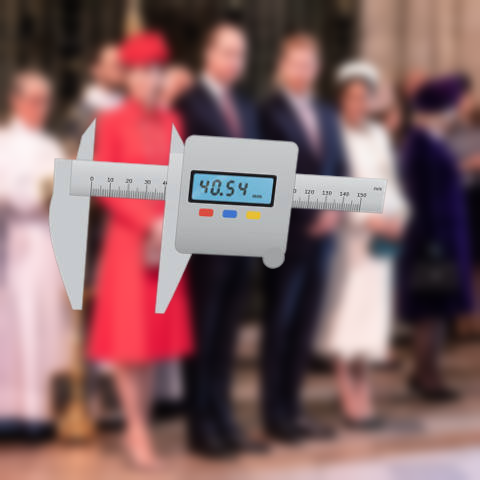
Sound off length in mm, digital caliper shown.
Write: 40.54 mm
